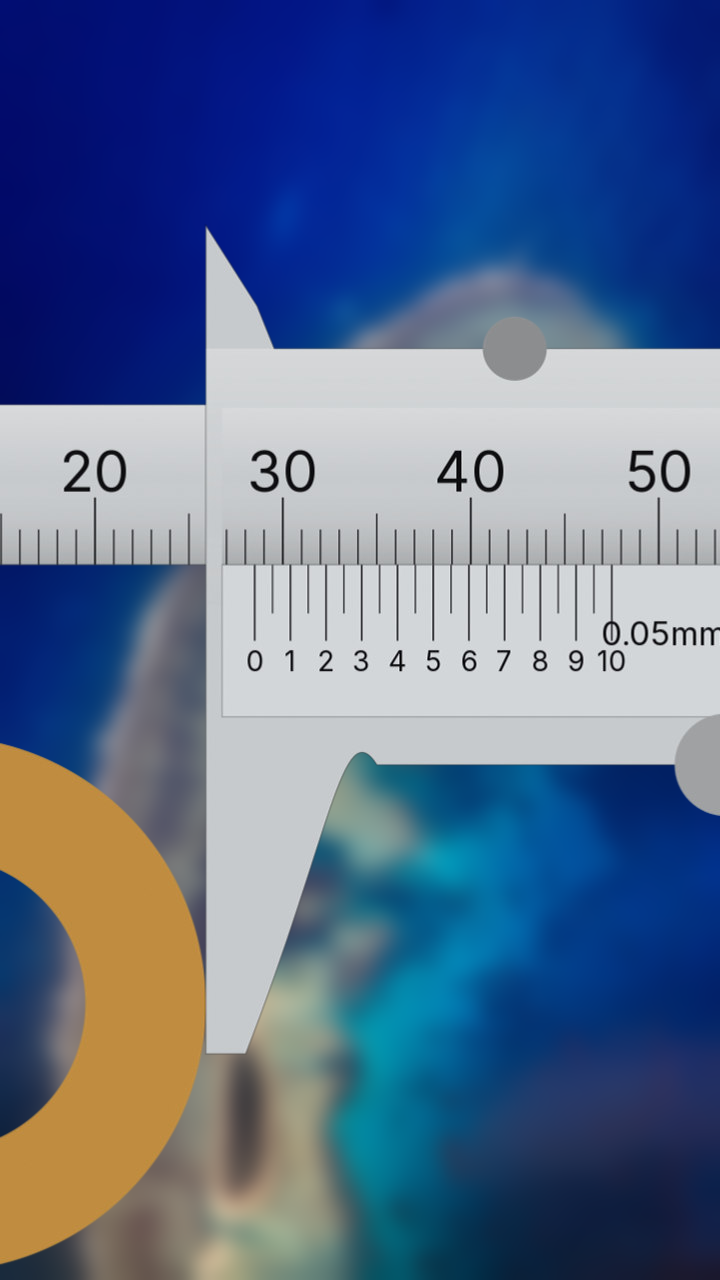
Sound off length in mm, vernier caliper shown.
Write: 28.5 mm
